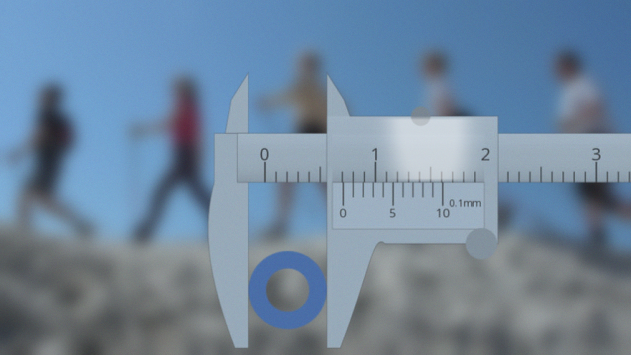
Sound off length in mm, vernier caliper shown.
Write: 7.1 mm
